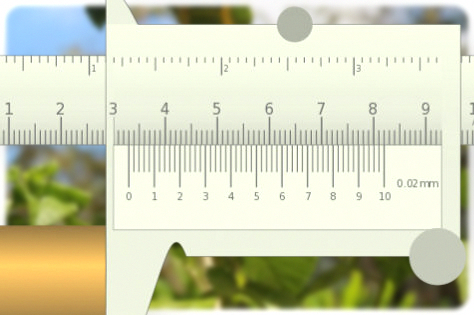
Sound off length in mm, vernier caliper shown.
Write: 33.0 mm
